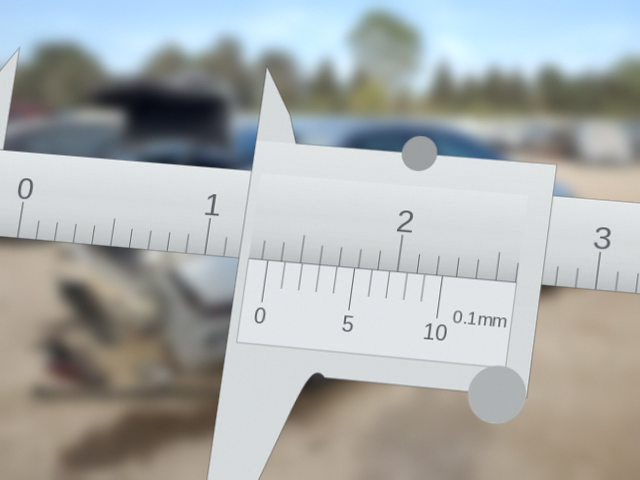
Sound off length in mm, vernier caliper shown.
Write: 13.3 mm
